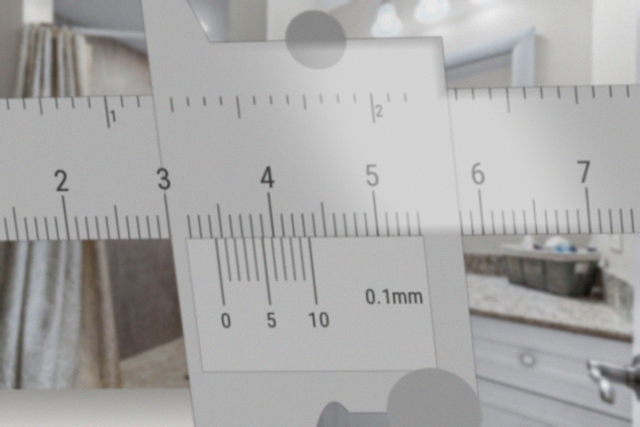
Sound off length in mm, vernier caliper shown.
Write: 34.4 mm
